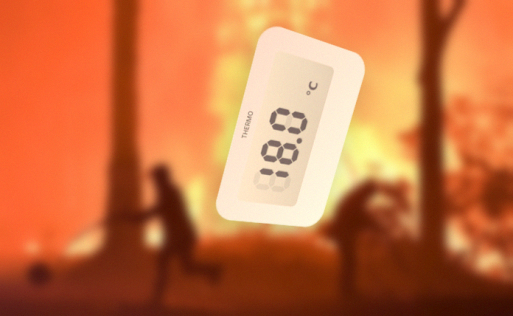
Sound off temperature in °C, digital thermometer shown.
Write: 18.0 °C
